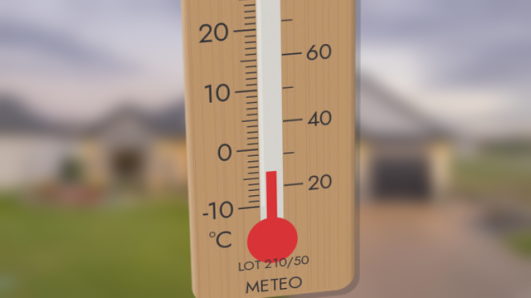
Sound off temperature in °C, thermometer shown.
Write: -4 °C
